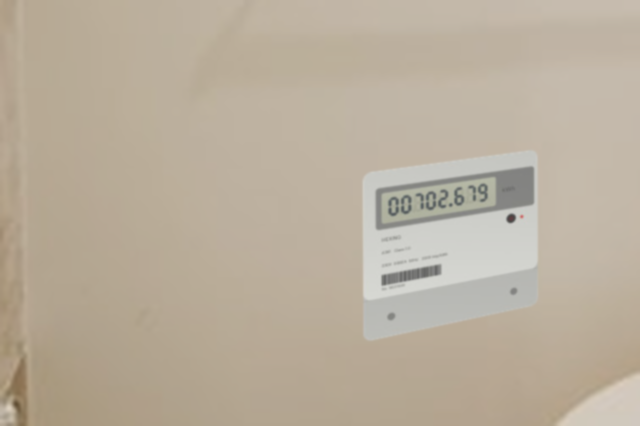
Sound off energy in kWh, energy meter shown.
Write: 702.679 kWh
